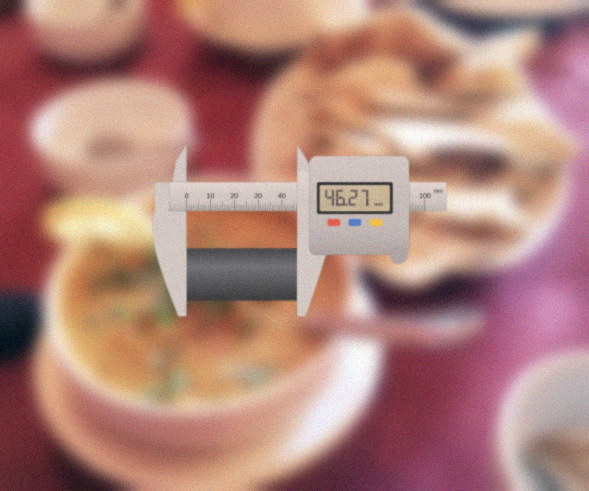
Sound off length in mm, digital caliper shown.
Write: 46.27 mm
